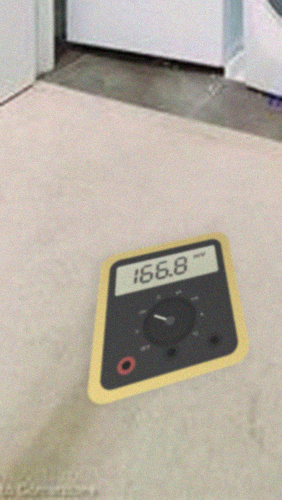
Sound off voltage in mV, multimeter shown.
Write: 166.8 mV
